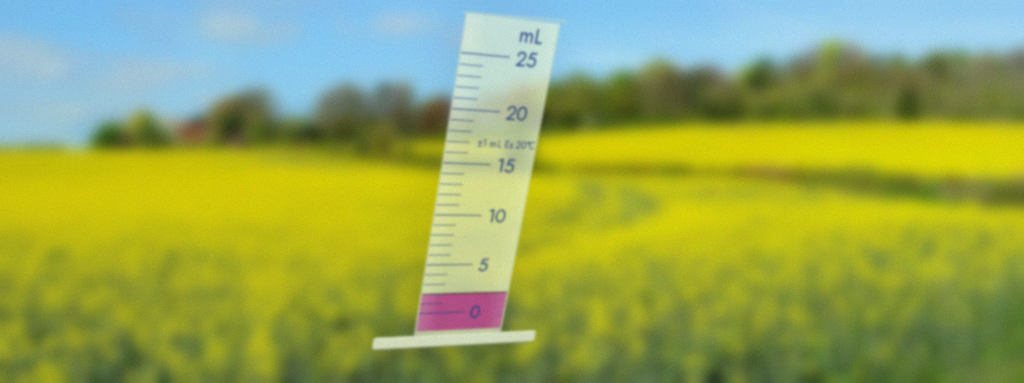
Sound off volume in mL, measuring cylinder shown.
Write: 2 mL
